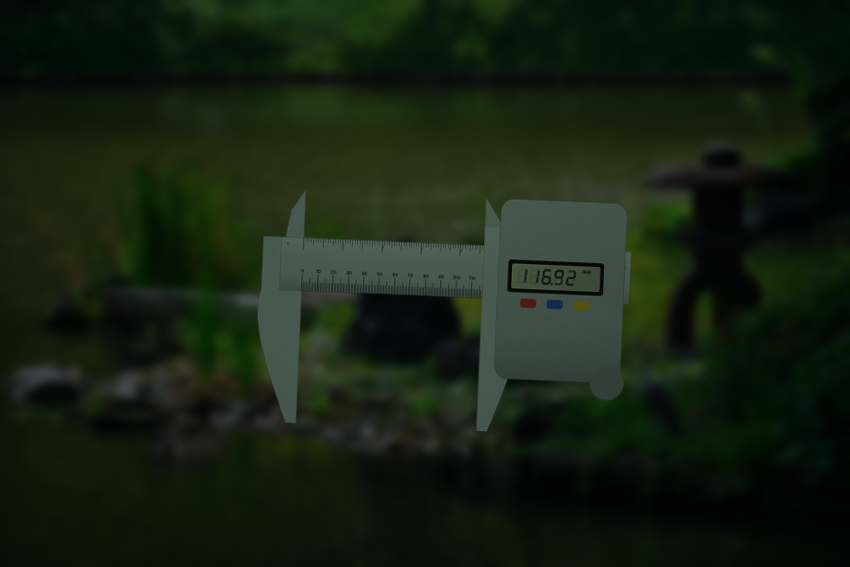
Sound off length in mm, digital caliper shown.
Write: 116.92 mm
